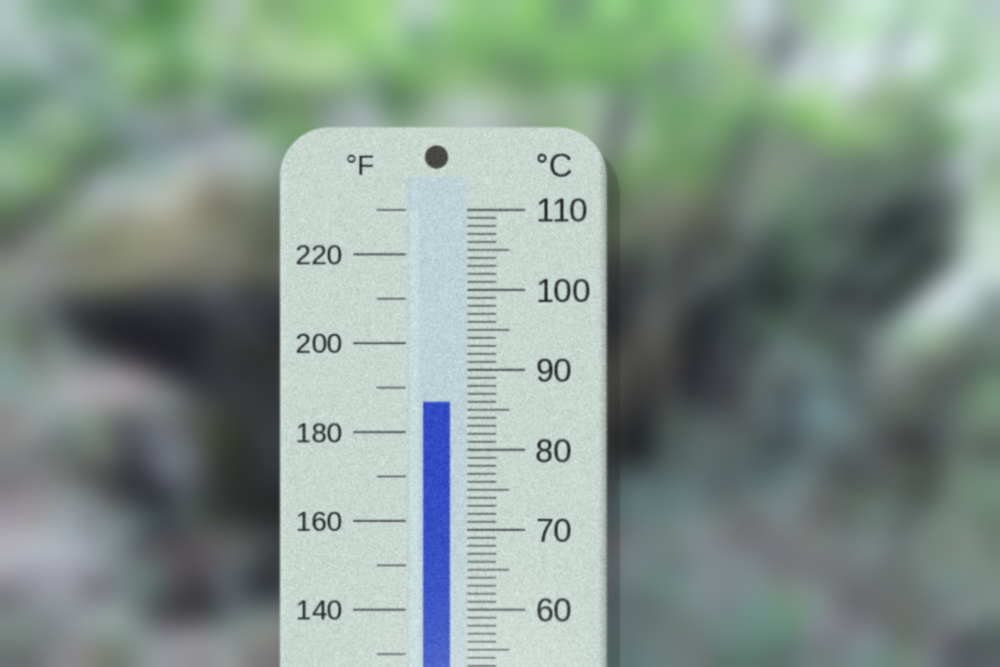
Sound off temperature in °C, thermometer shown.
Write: 86 °C
